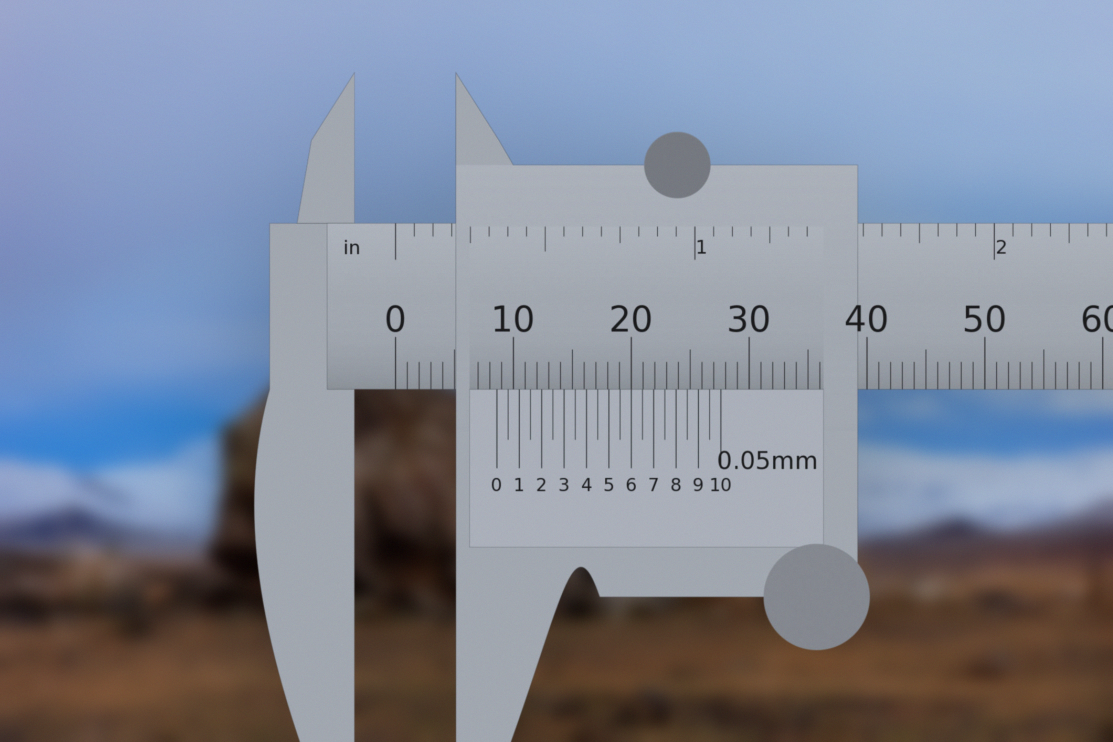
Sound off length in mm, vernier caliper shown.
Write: 8.6 mm
